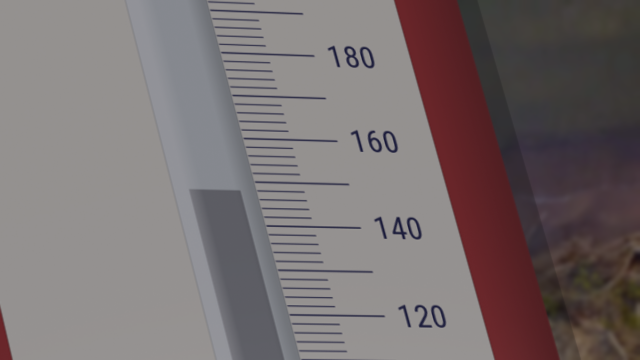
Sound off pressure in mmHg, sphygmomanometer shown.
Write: 148 mmHg
